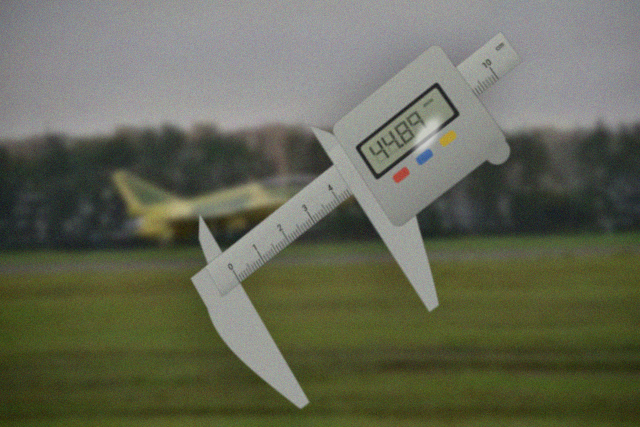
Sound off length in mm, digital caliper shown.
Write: 44.89 mm
